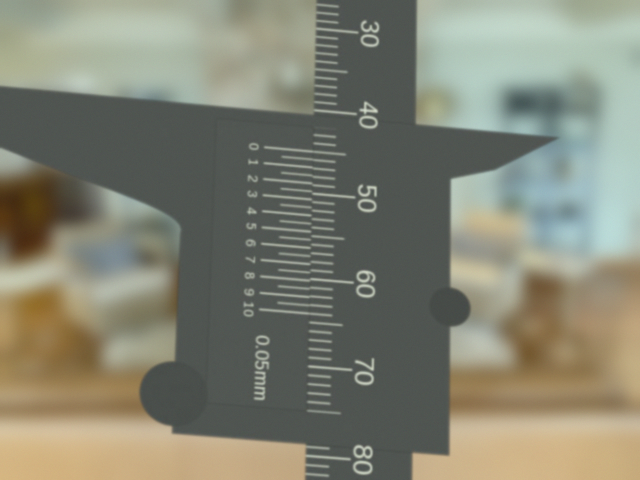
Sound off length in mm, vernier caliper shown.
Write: 45.0 mm
